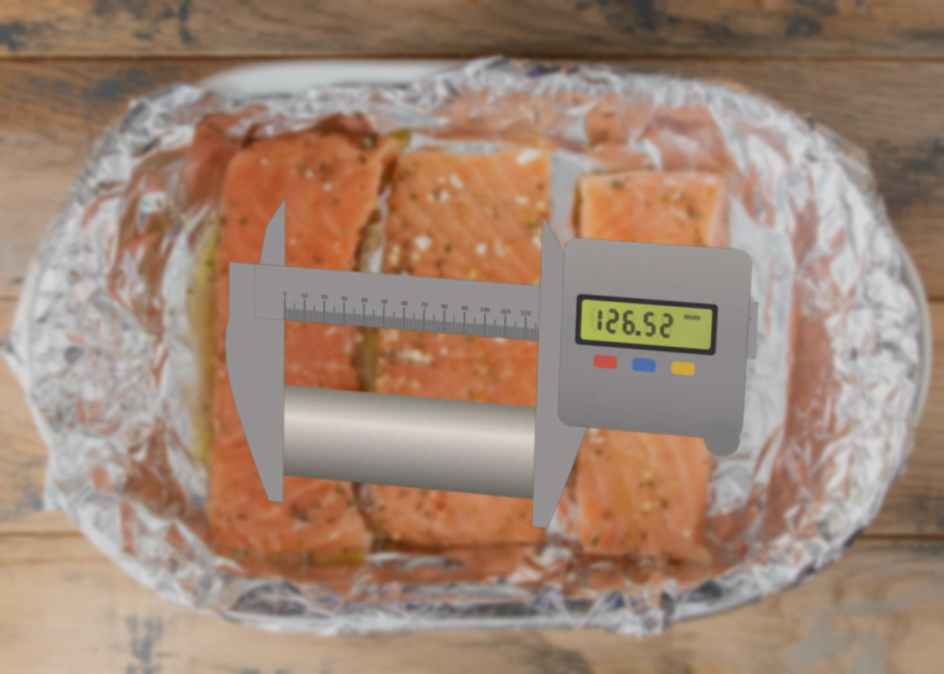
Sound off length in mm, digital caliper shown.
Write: 126.52 mm
